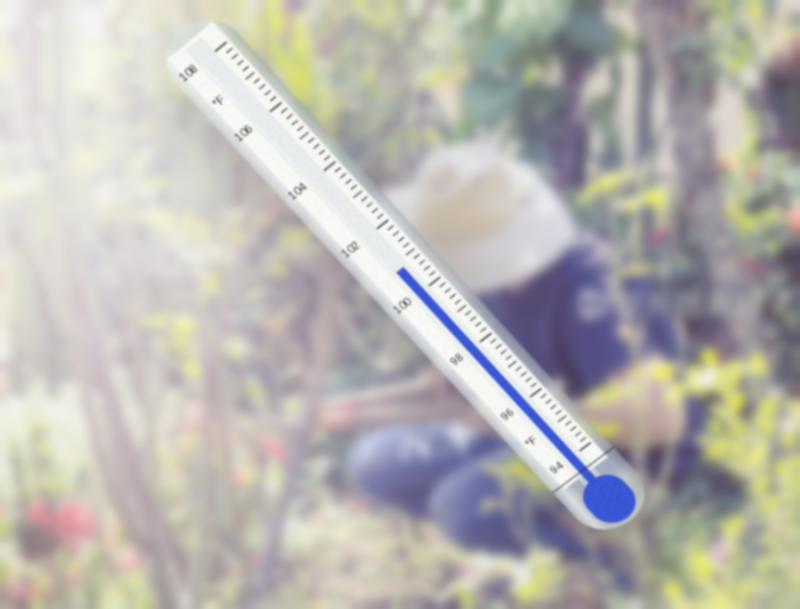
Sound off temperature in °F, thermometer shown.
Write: 100.8 °F
